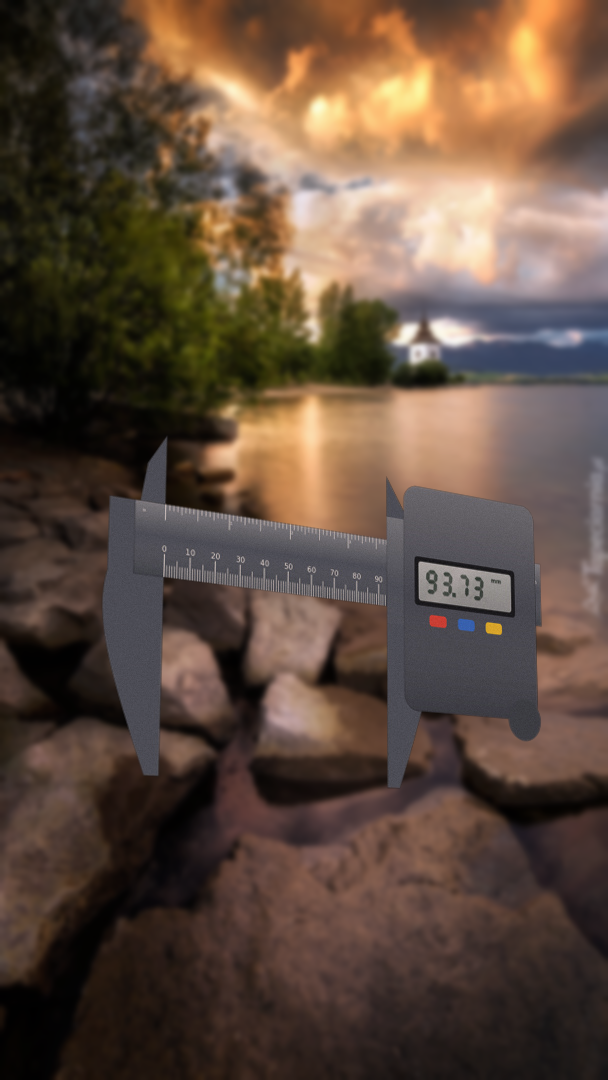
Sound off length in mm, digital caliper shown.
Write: 93.73 mm
